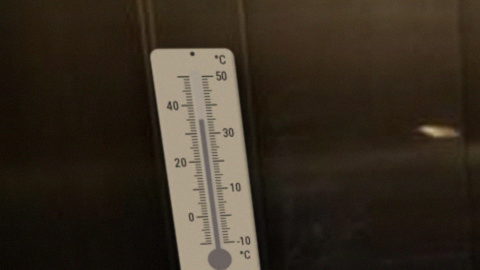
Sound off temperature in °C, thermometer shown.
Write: 35 °C
